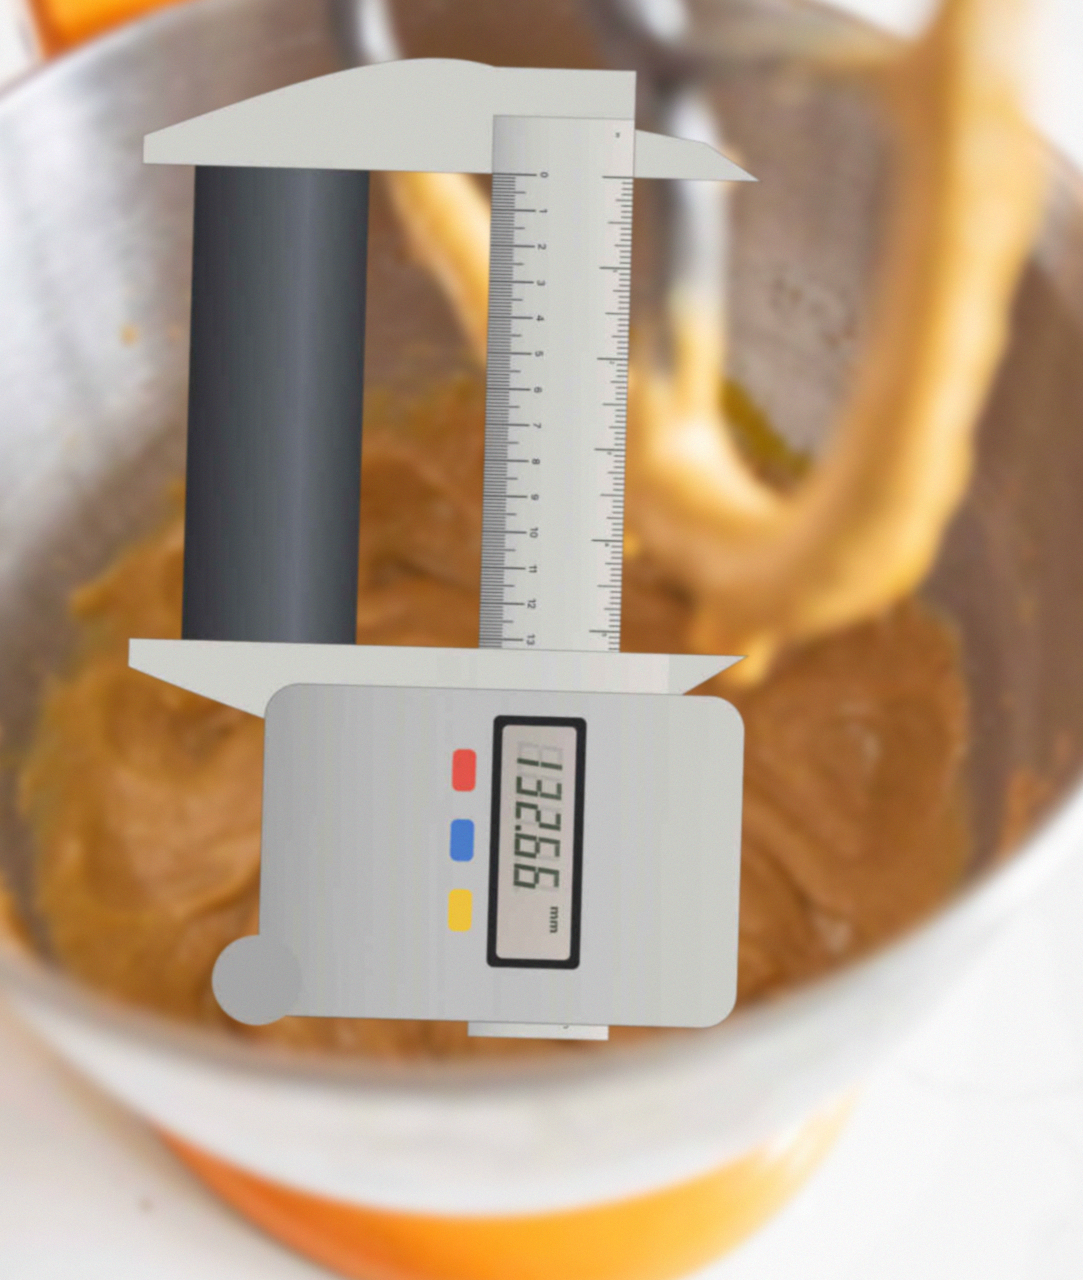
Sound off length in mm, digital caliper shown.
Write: 132.66 mm
